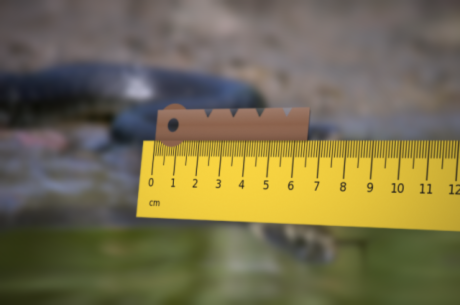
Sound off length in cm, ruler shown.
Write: 6.5 cm
